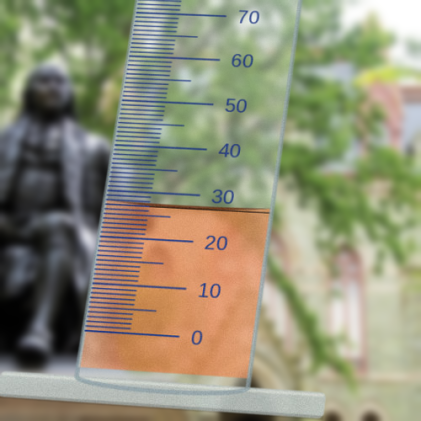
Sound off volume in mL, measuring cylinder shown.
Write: 27 mL
